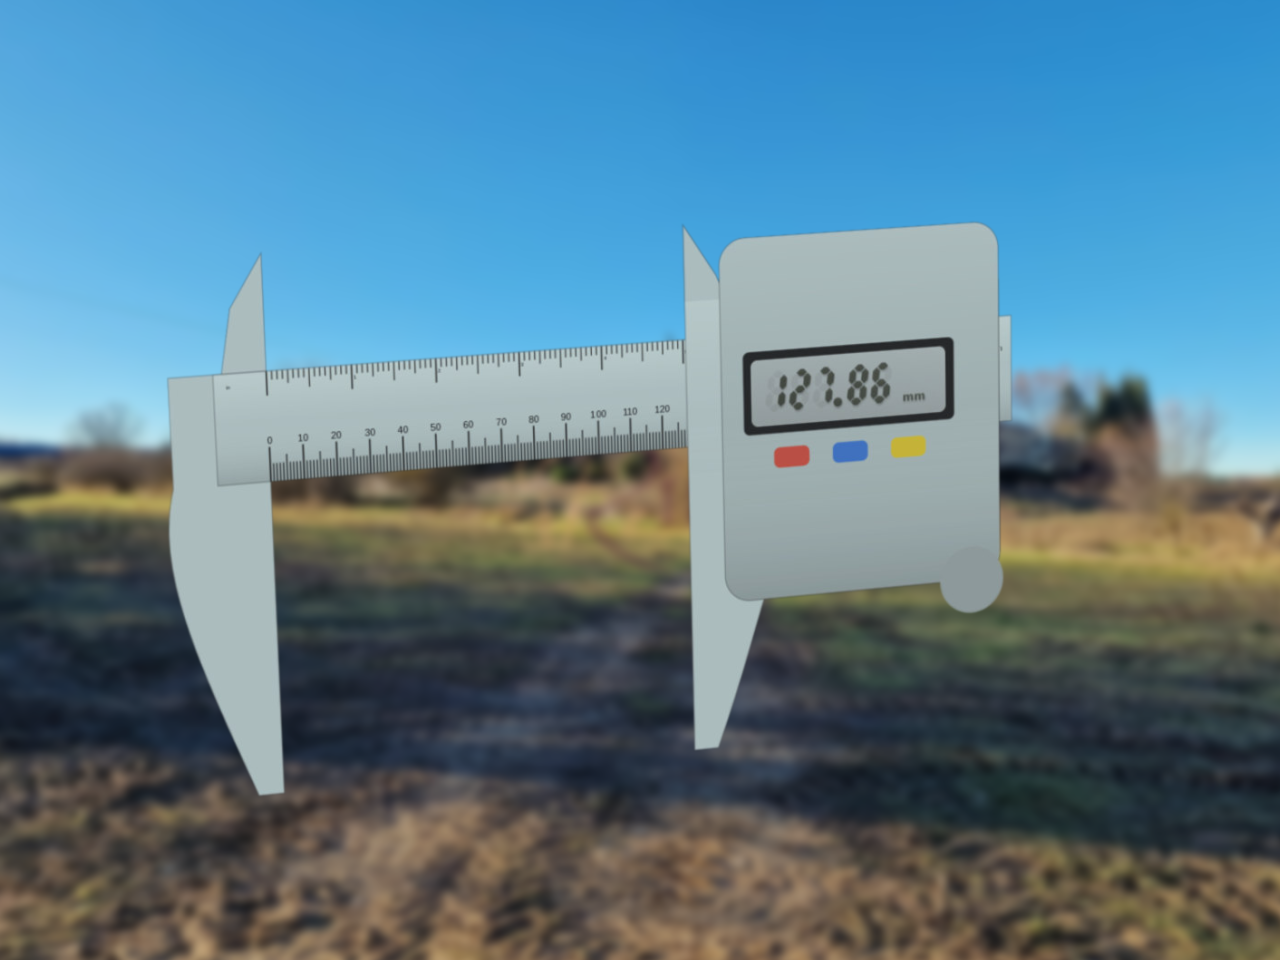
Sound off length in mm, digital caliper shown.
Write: 127.86 mm
